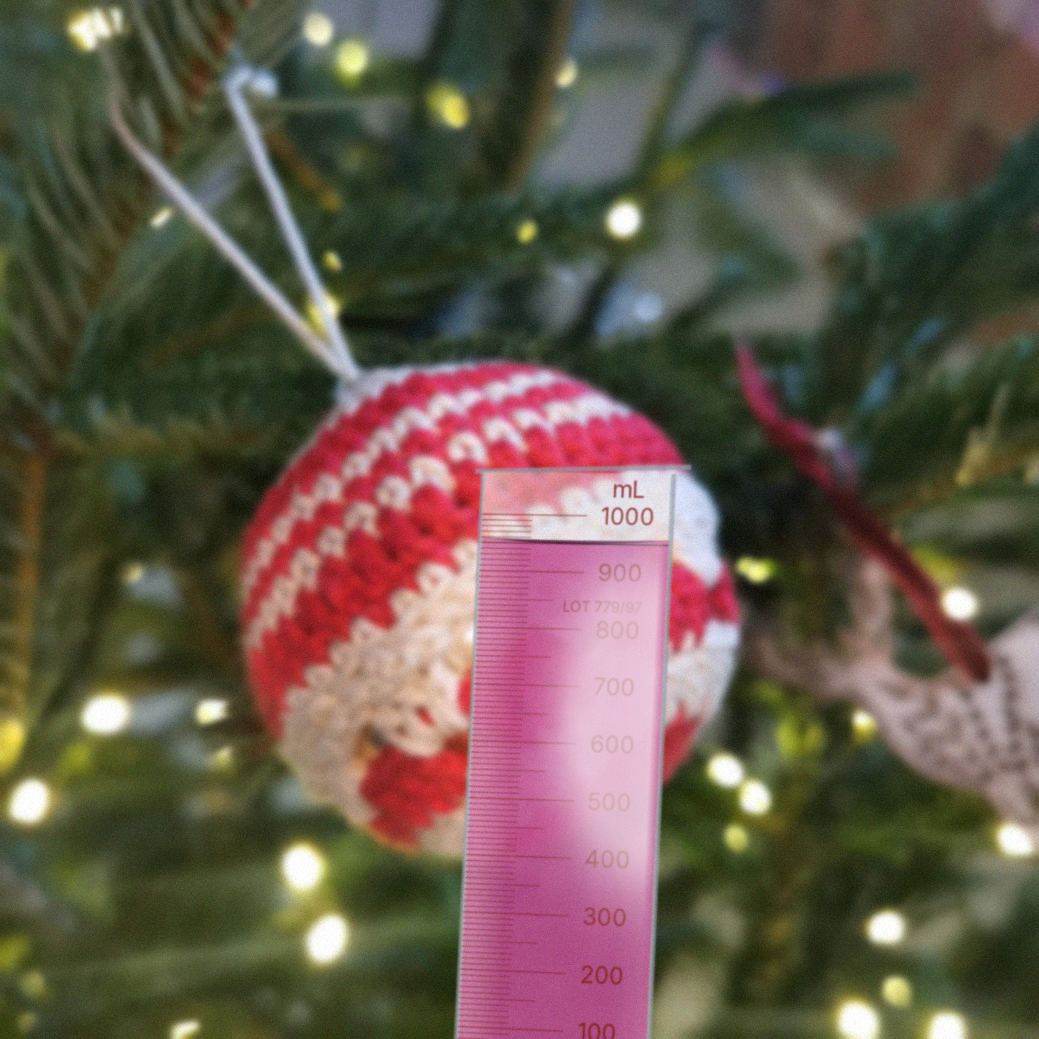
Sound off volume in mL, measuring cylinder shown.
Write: 950 mL
